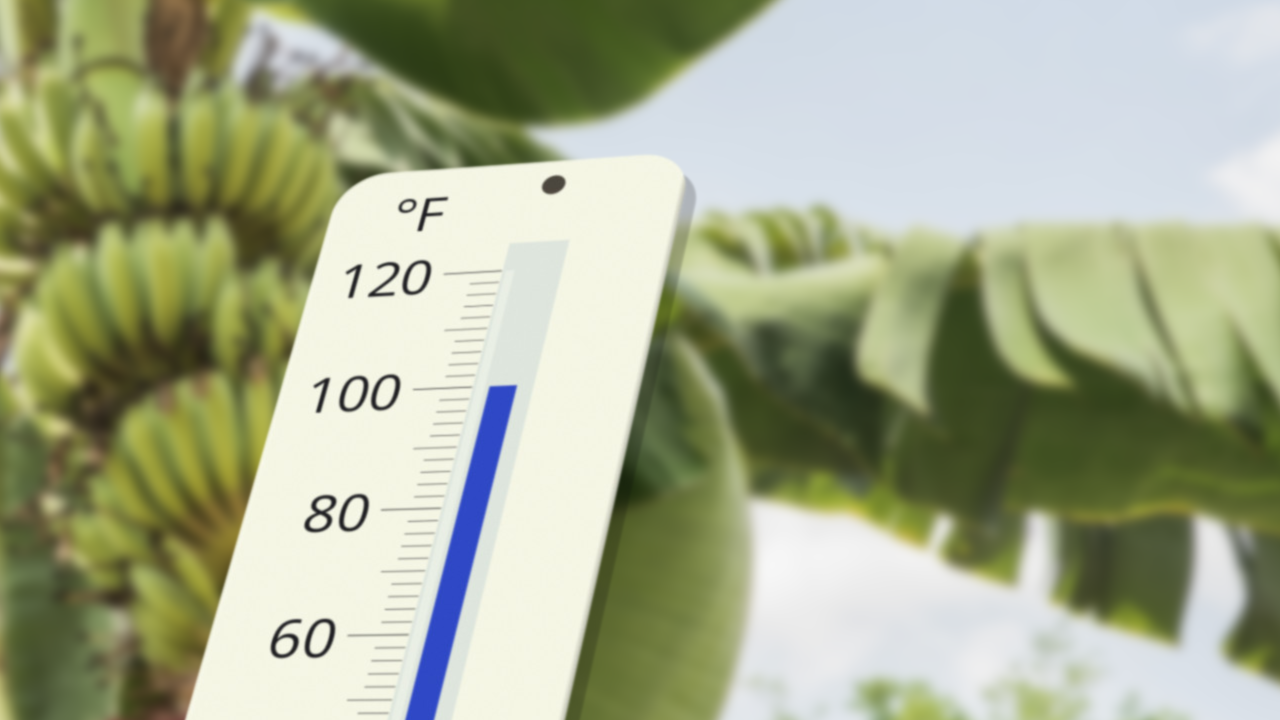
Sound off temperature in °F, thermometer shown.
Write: 100 °F
